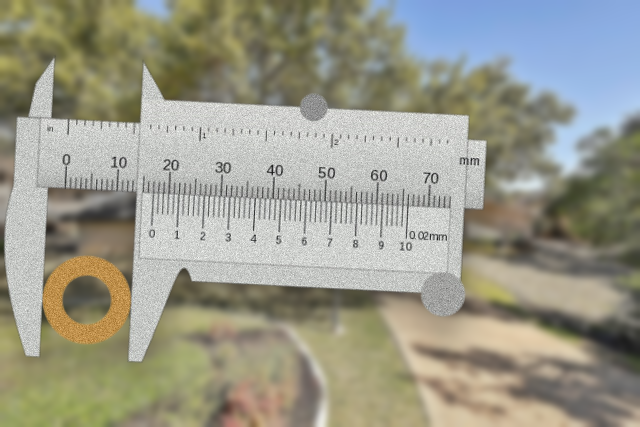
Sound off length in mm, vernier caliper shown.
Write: 17.0 mm
